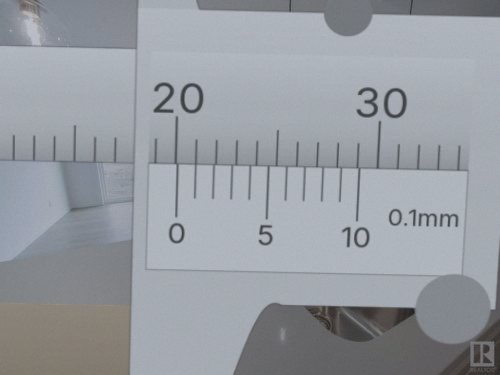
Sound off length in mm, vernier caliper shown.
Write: 20.1 mm
